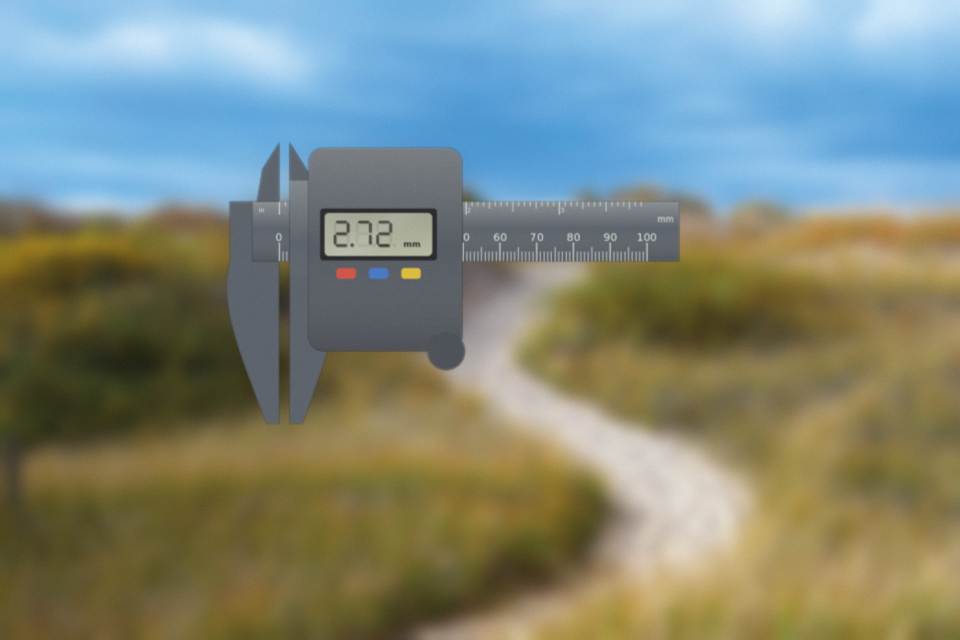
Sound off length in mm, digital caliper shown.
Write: 2.72 mm
